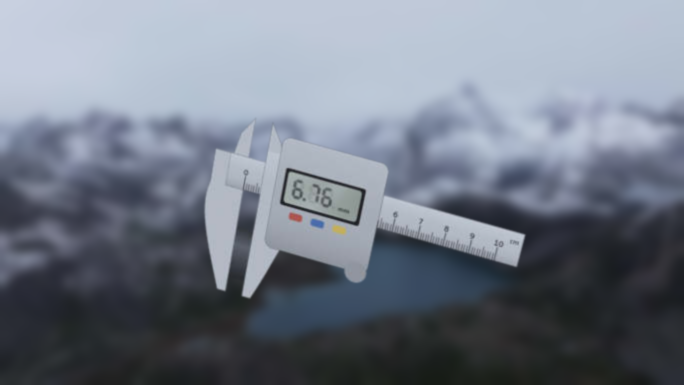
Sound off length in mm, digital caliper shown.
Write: 6.76 mm
